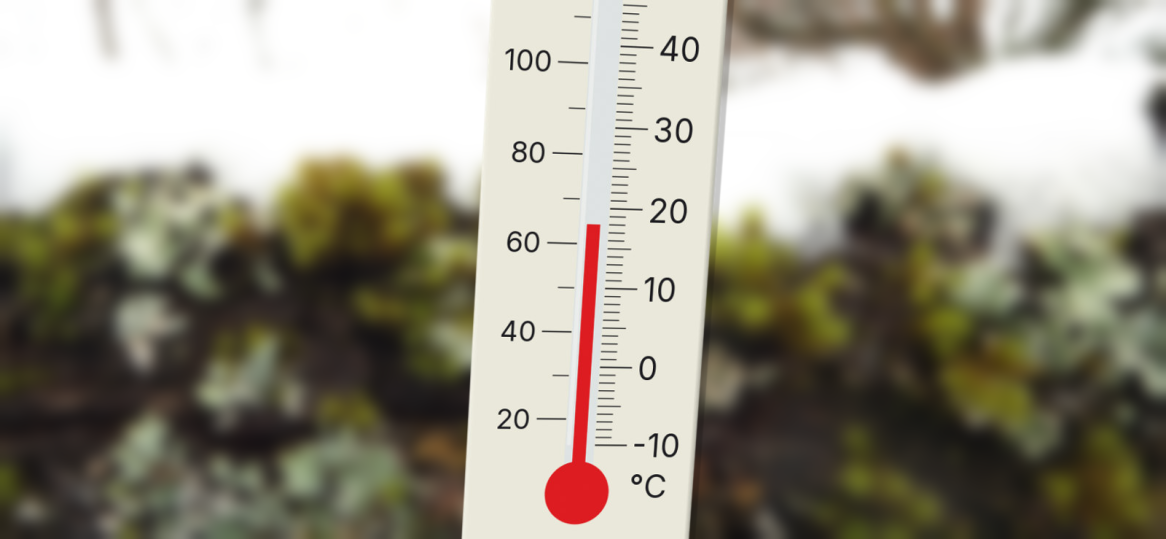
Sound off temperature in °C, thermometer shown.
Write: 18 °C
